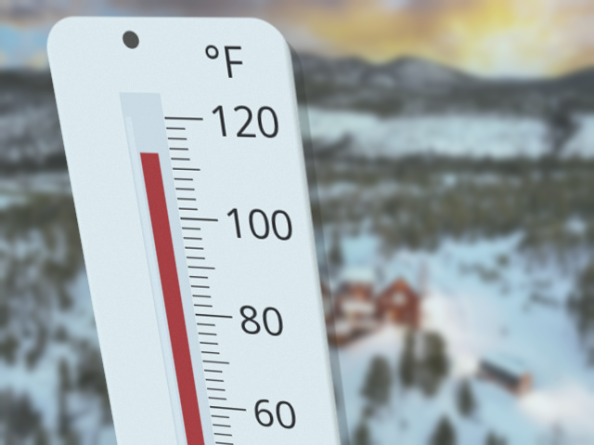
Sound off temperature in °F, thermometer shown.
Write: 113 °F
